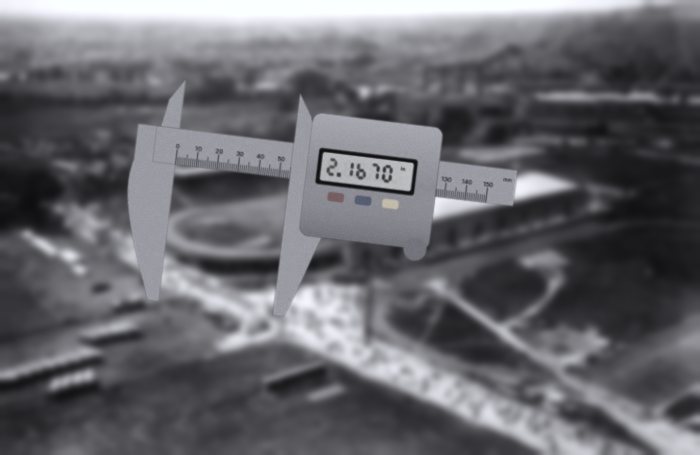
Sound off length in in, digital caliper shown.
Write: 2.1670 in
